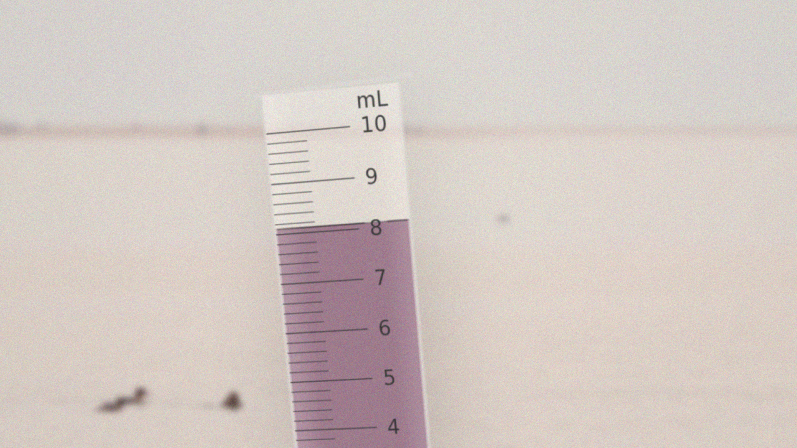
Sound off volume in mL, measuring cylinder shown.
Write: 8.1 mL
